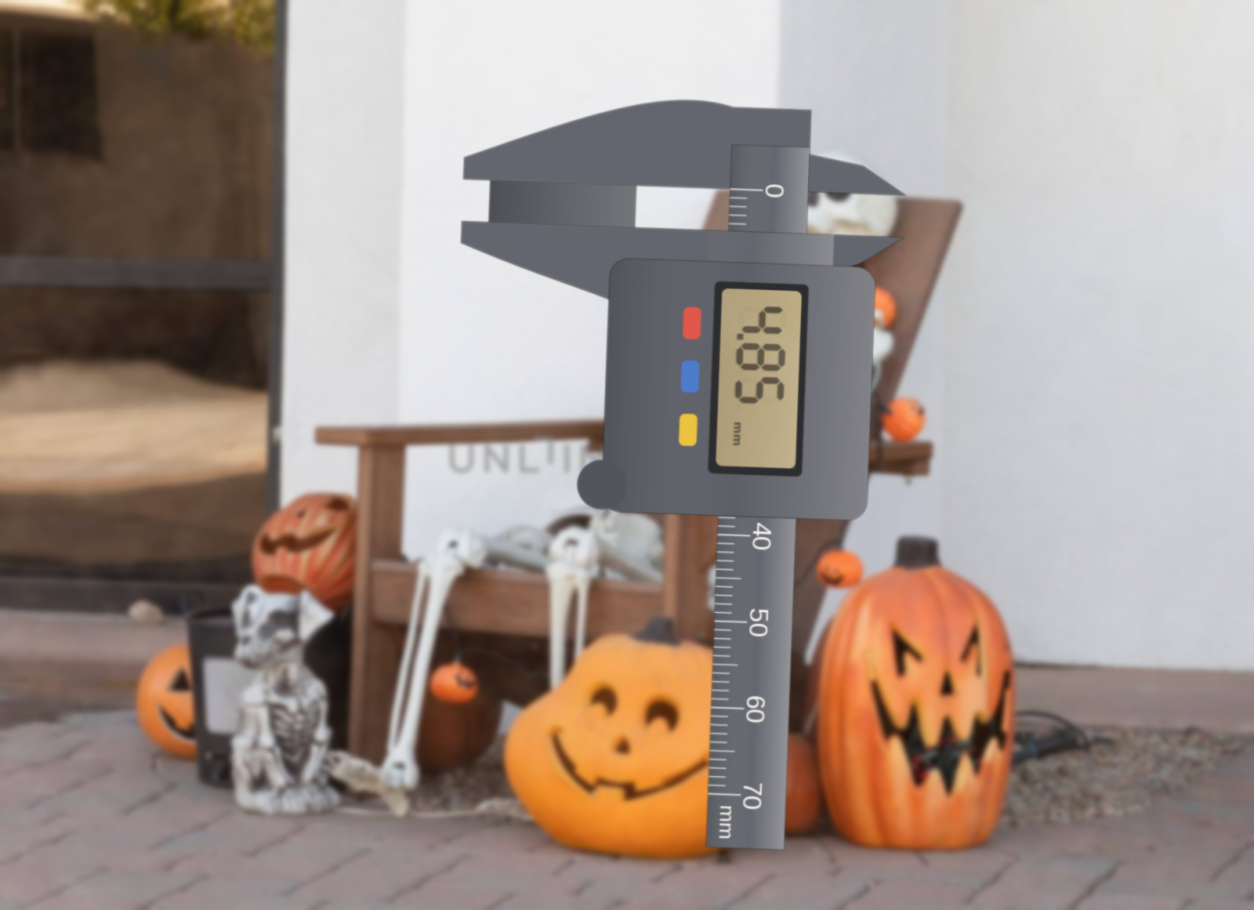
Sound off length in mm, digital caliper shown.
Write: 4.85 mm
